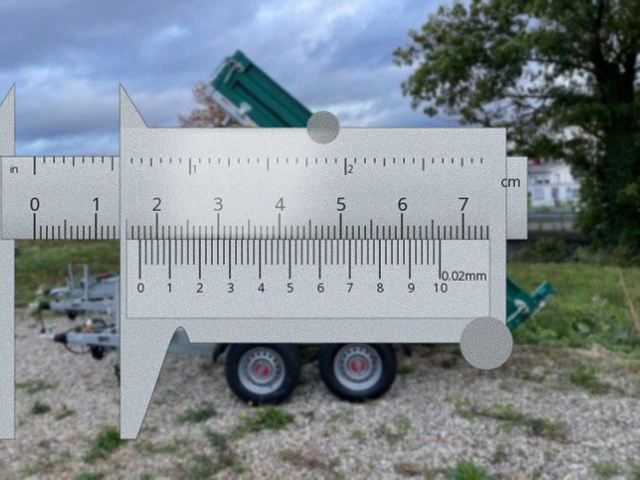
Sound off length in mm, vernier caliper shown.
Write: 17.2 mm
